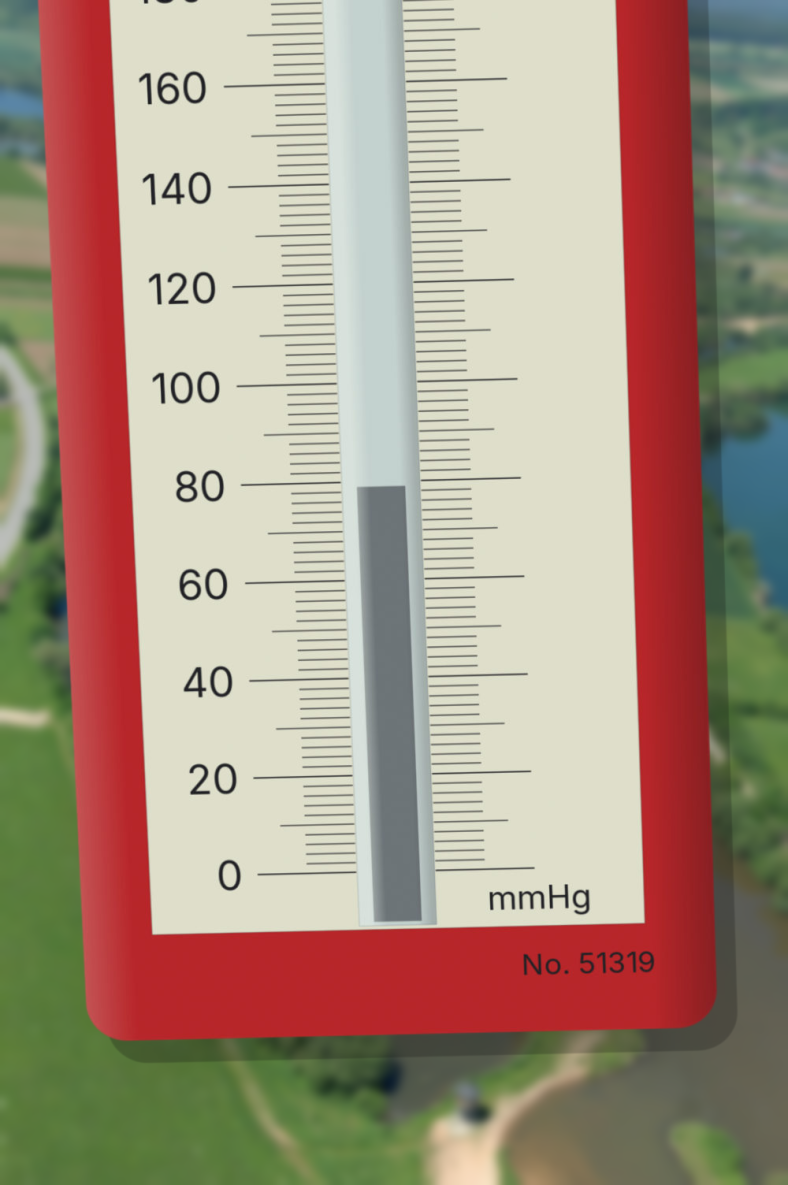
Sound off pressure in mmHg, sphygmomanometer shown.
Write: 79 mmHg
